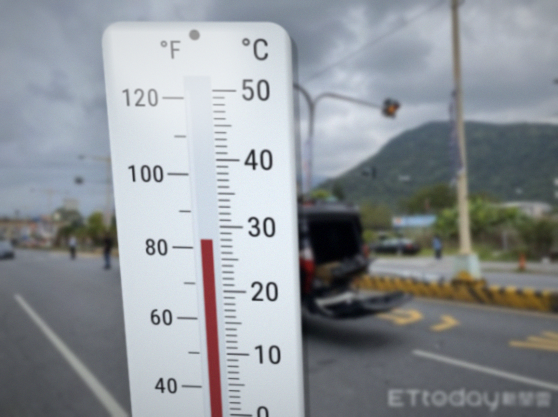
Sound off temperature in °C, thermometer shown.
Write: 28 °C
